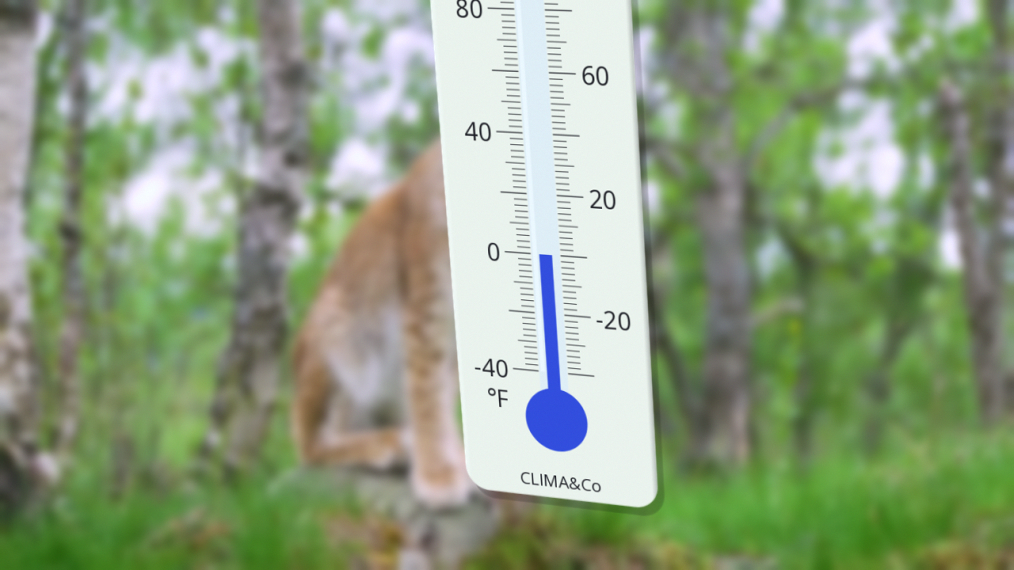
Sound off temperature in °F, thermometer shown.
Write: 0 °F
